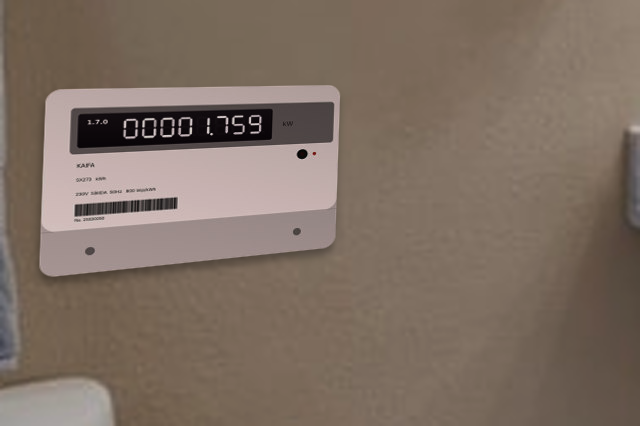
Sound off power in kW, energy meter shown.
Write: 1.759 kW
